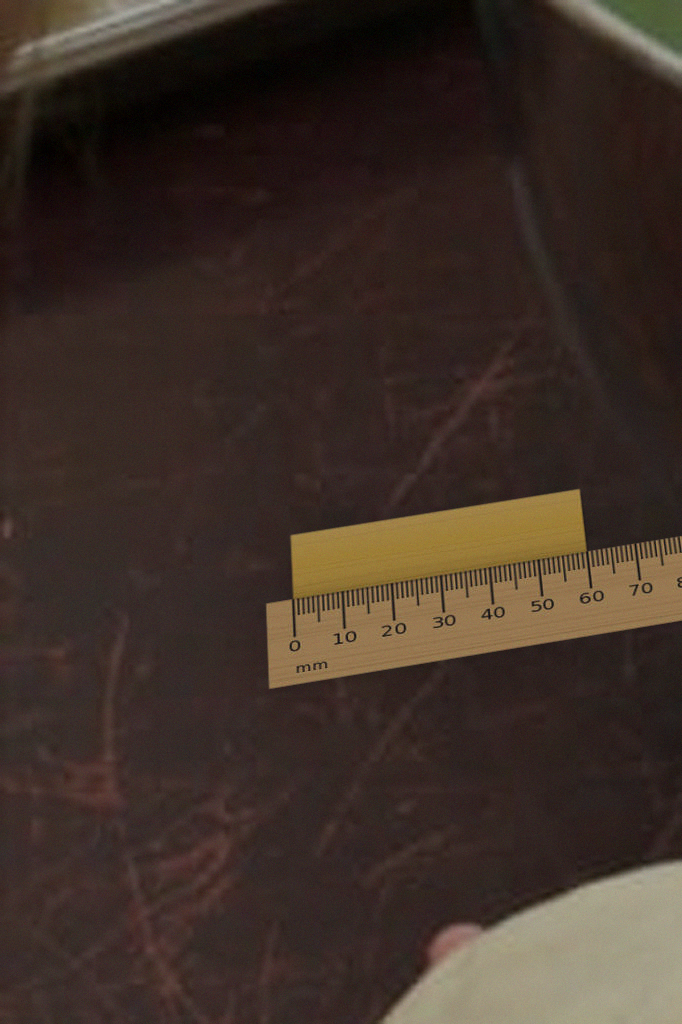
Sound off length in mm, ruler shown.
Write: 60 mm
